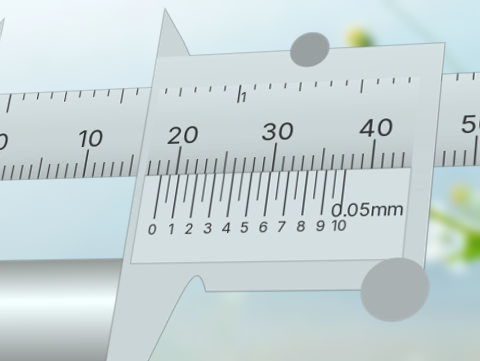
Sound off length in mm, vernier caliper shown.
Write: 18.4 mm
